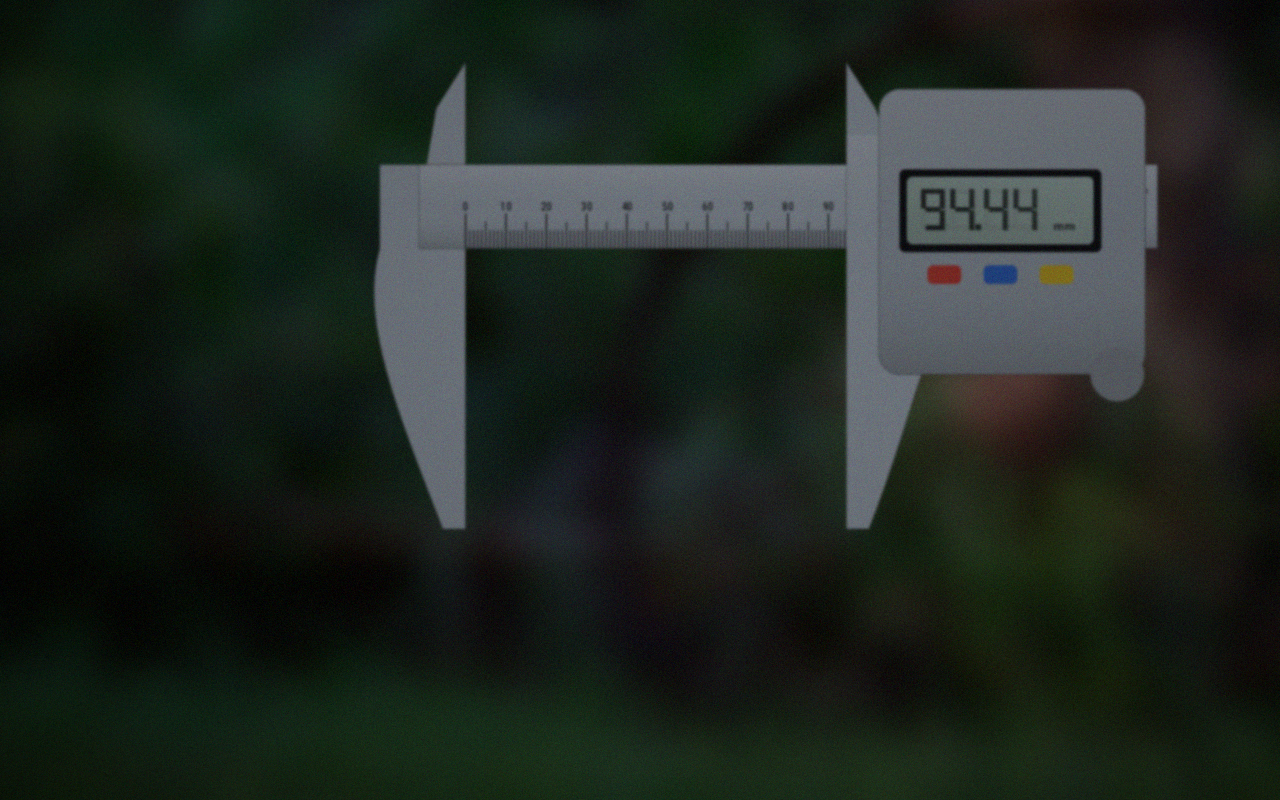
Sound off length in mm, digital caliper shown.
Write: 94.44 mm
